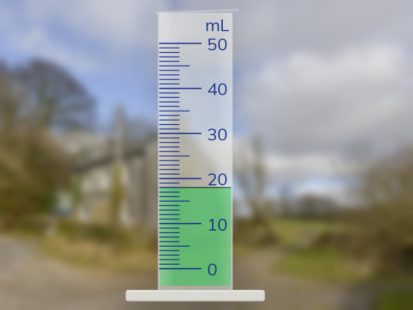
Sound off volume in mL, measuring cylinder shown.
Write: 18 mL
